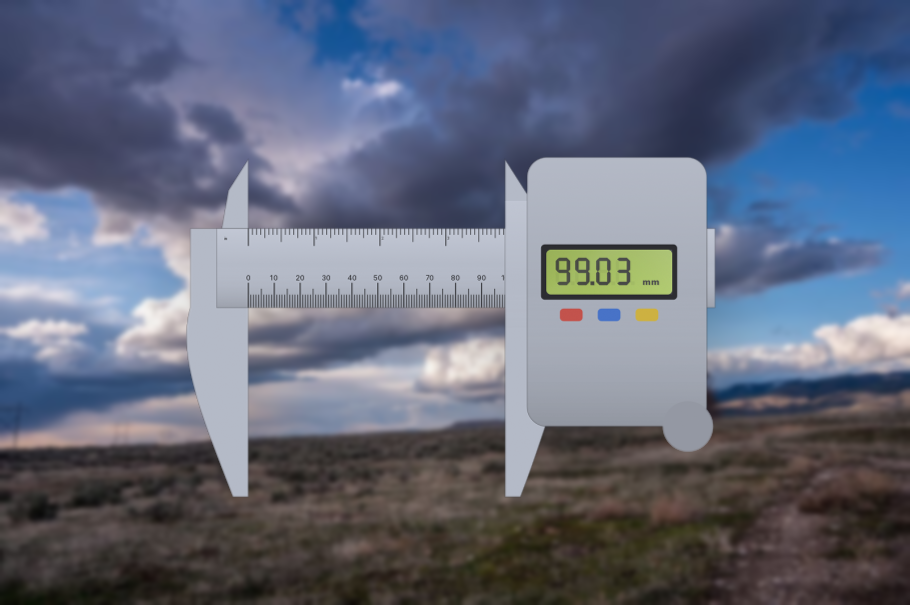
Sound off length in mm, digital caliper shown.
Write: 99.03 mm
